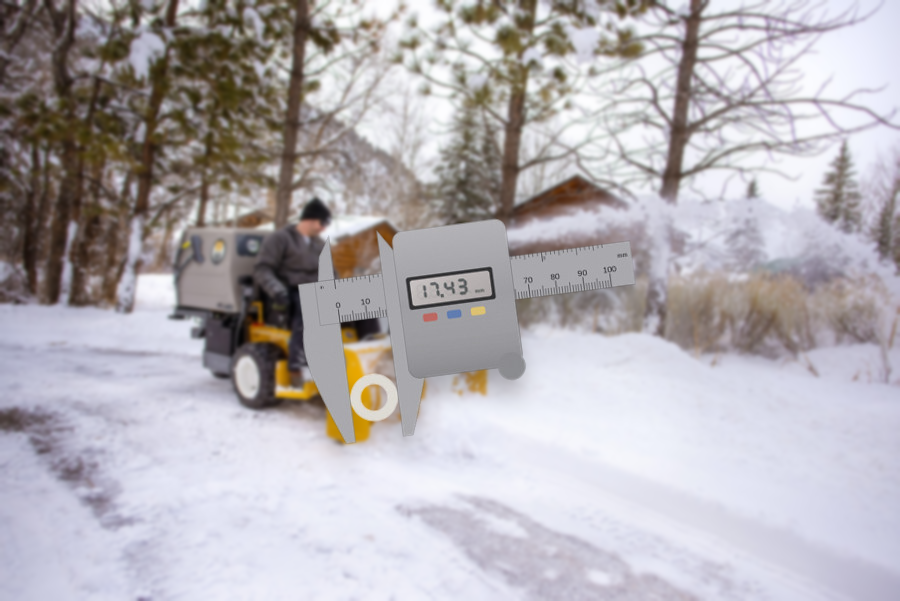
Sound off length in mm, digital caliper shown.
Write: 17.43 mm
